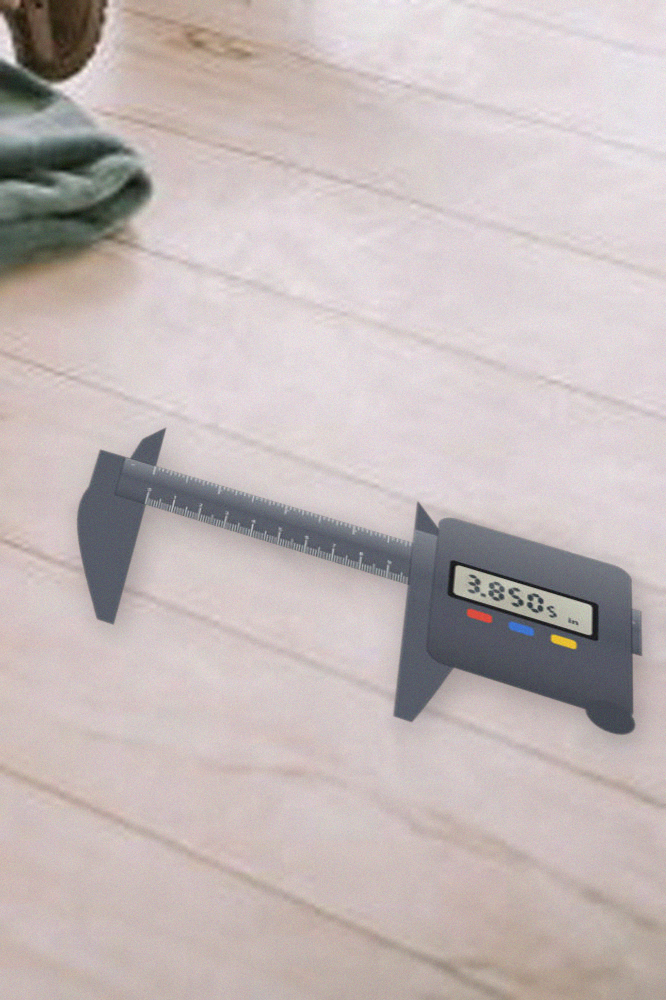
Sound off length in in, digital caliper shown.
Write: 3.8505 in
